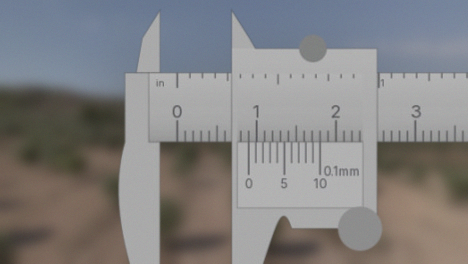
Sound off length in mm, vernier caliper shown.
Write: 9.0 mm
